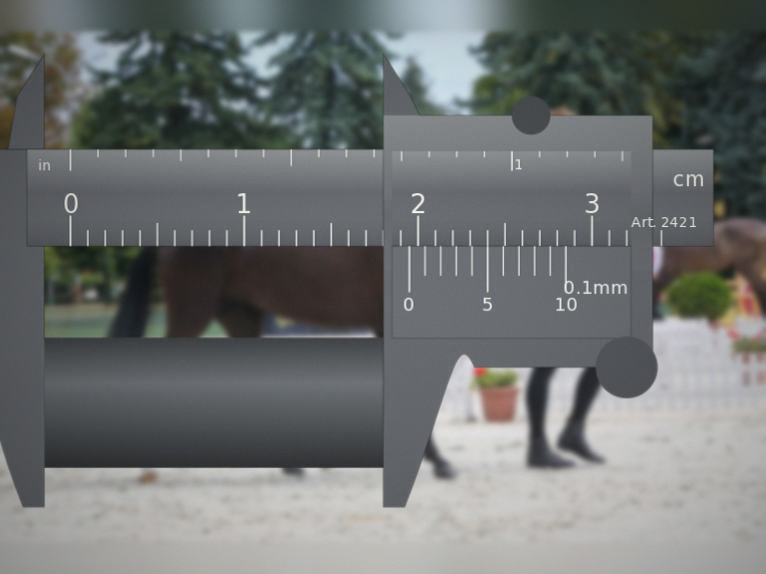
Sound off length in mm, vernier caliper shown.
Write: 19.5 mm
